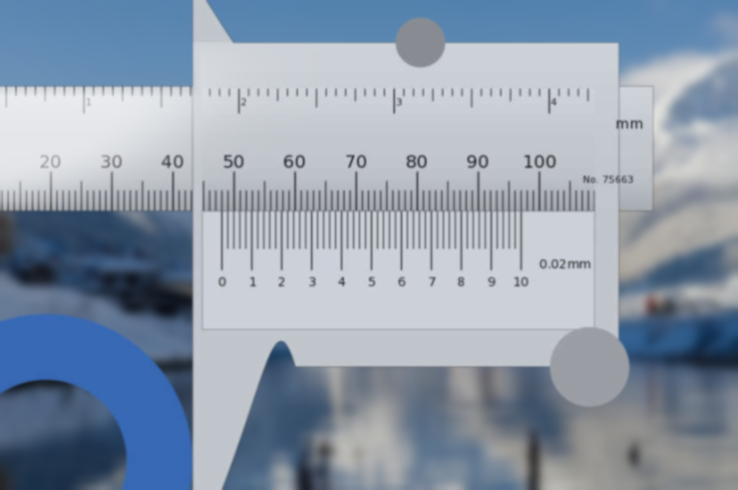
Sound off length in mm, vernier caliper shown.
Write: 48.0 mm
